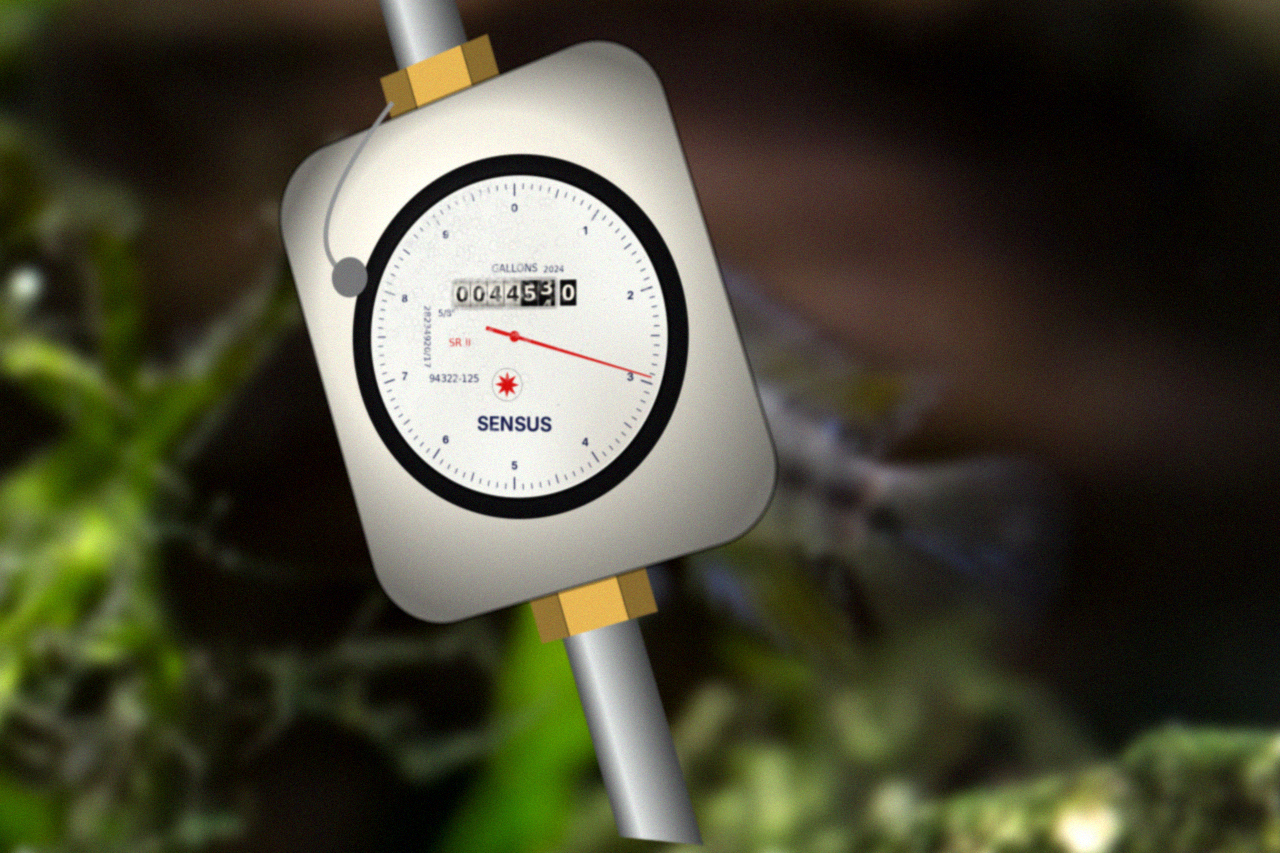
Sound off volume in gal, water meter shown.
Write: 44532.9 gal
